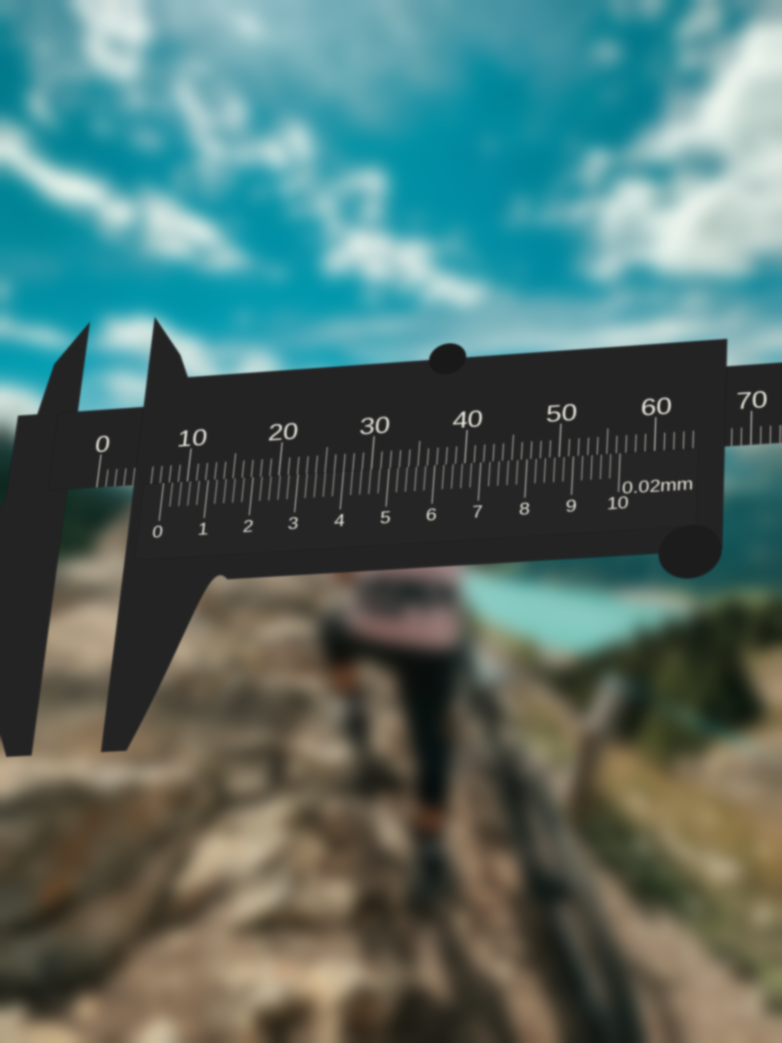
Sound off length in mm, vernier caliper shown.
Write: 7.4 mm
